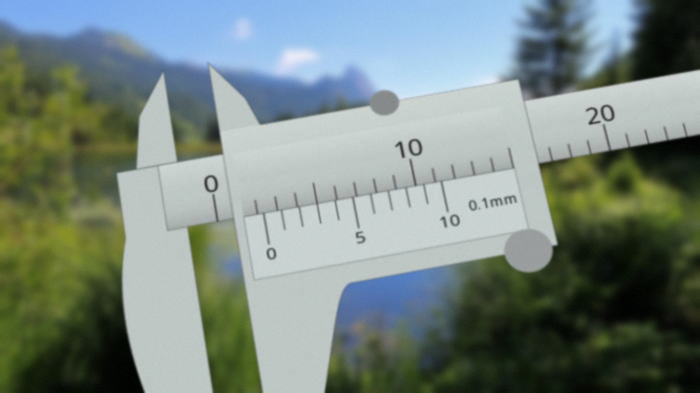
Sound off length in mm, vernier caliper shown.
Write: 2.3 mm
